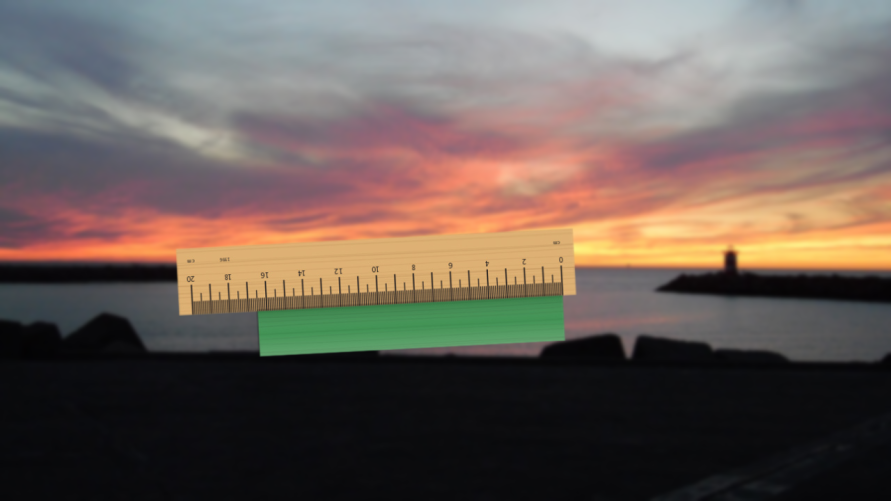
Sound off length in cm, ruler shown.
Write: 16.5 cm
